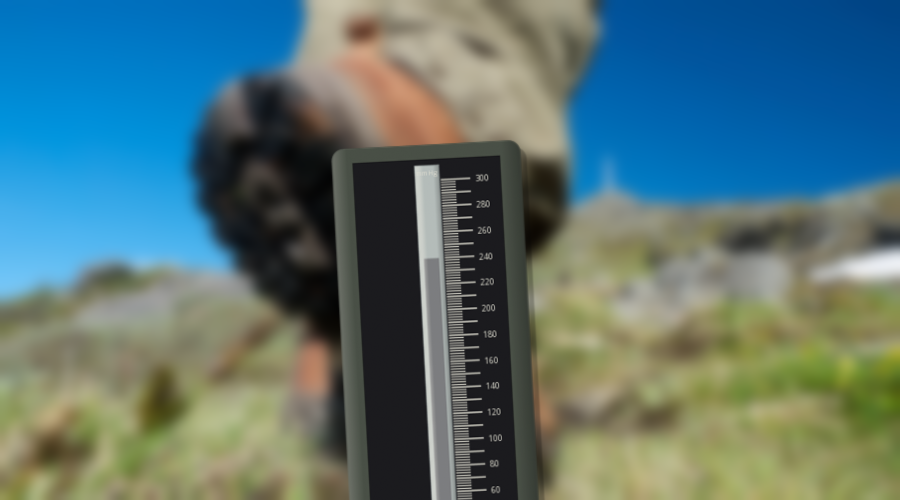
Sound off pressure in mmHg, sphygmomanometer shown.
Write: 240 mmHg
